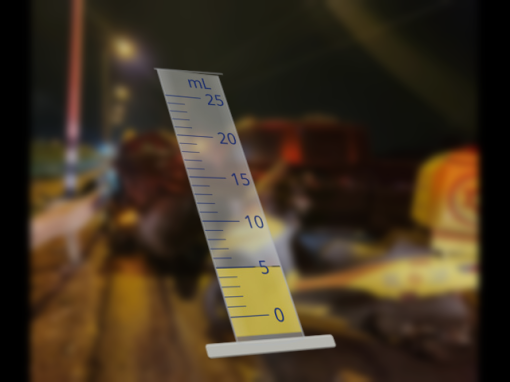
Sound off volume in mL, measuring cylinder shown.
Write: 5 mL
